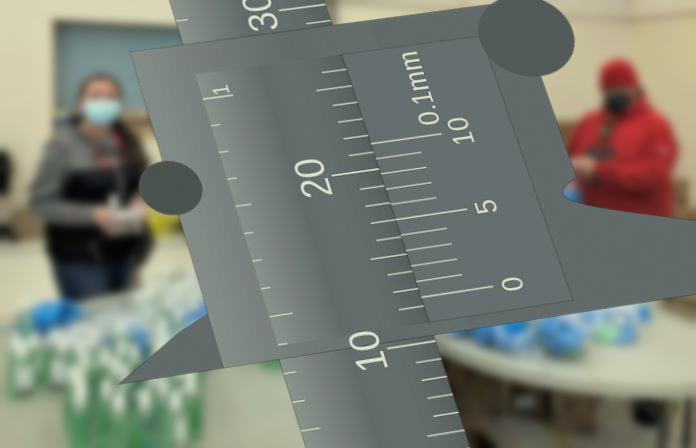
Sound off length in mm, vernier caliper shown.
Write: 12.5 mm
